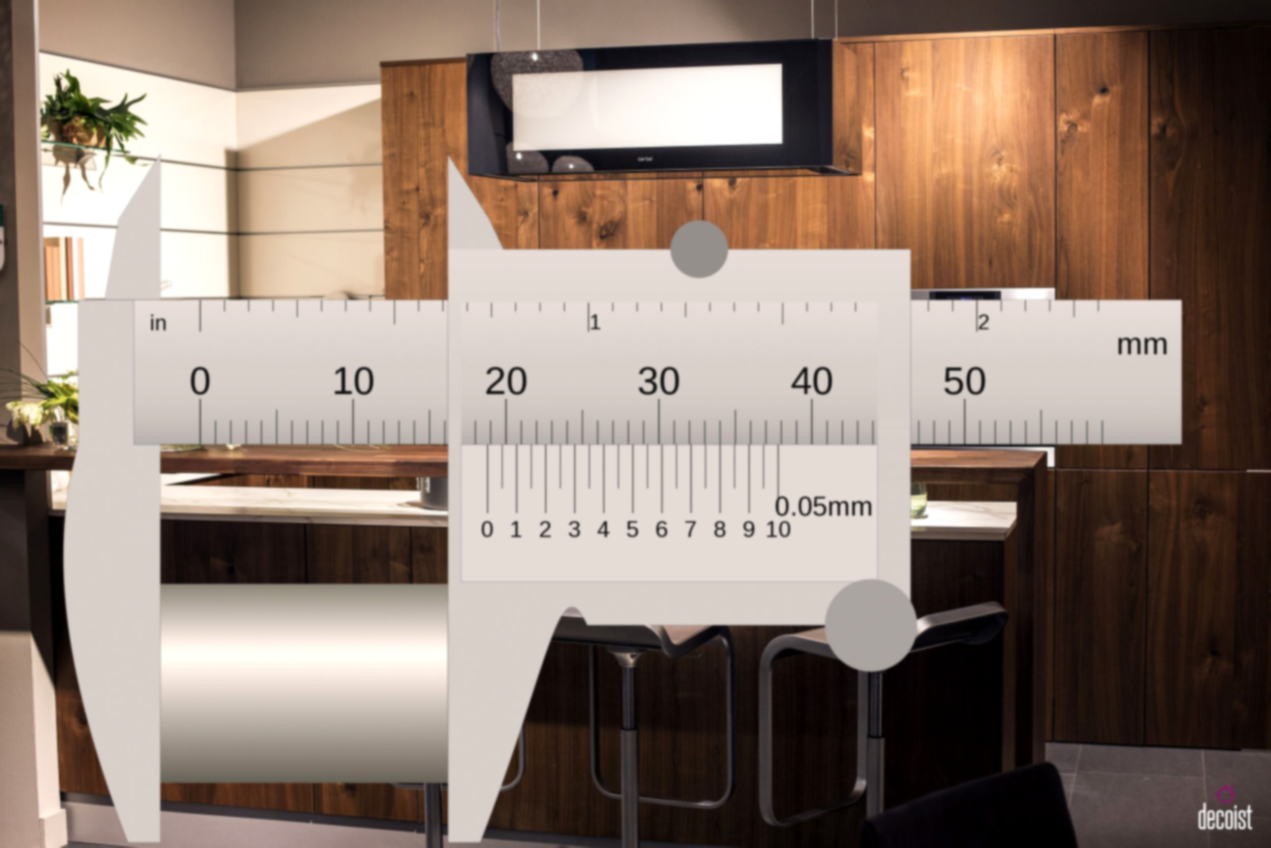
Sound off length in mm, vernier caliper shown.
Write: 18.8 mm
